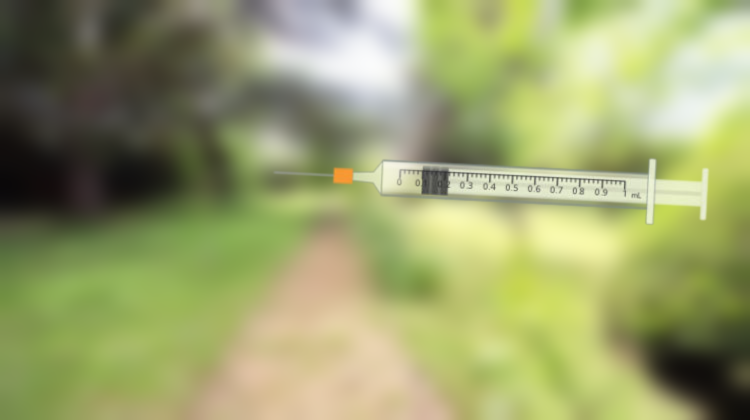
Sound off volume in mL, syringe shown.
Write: 0.1 mL
